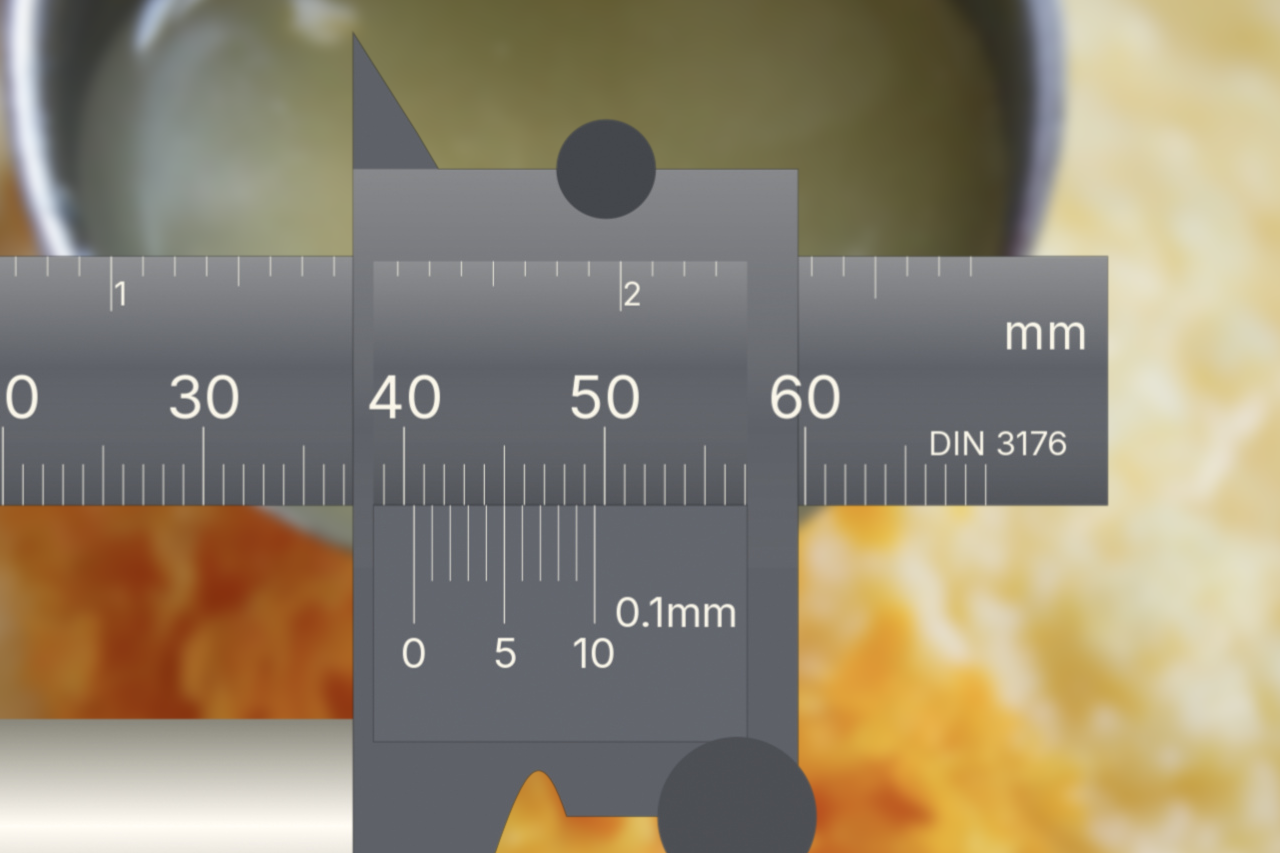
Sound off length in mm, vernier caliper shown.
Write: 40.5 mm
